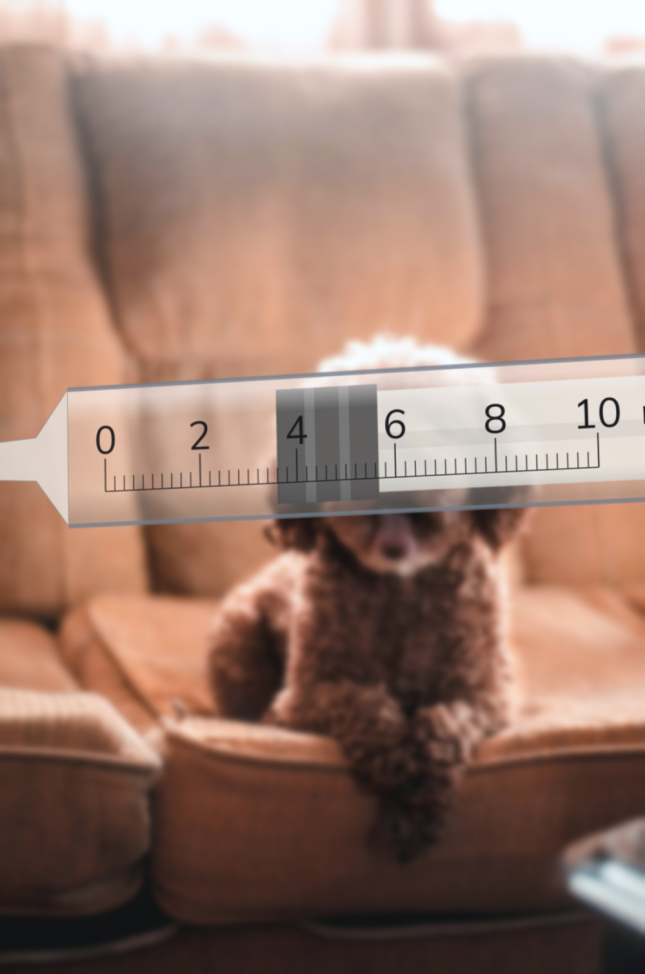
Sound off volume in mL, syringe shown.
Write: 3.6 mL
